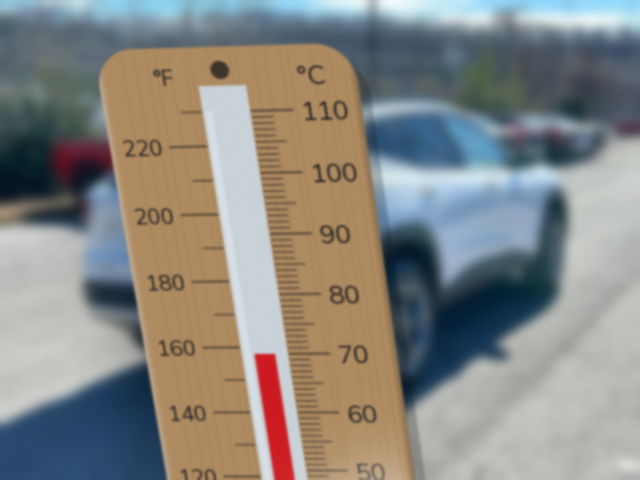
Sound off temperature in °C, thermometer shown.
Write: 70 °C
